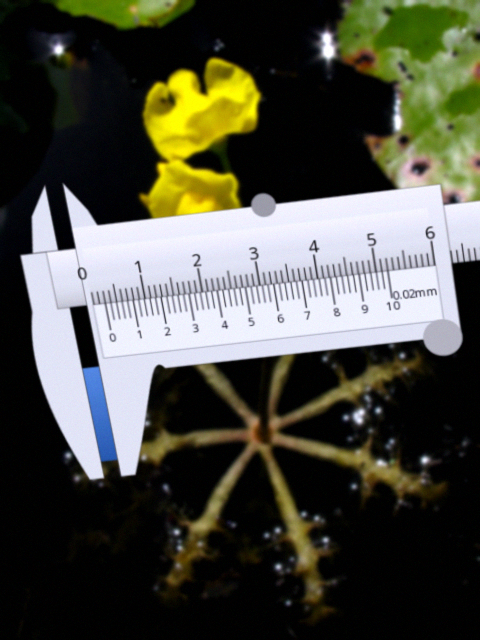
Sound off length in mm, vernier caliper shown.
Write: 3.0 mm
